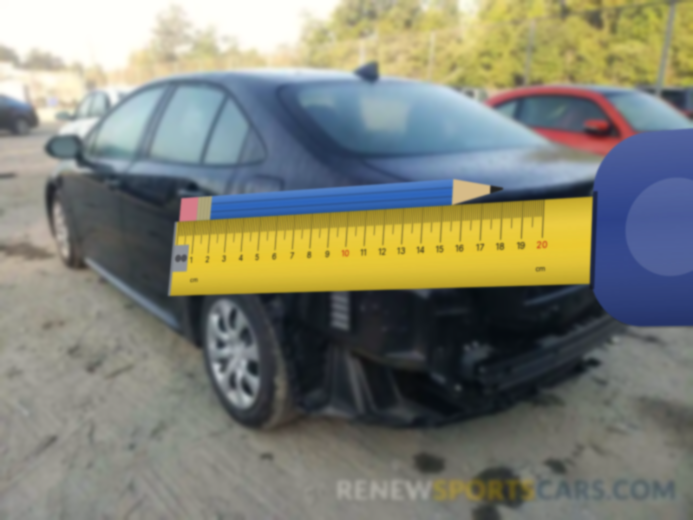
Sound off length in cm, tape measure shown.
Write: 18 cm
